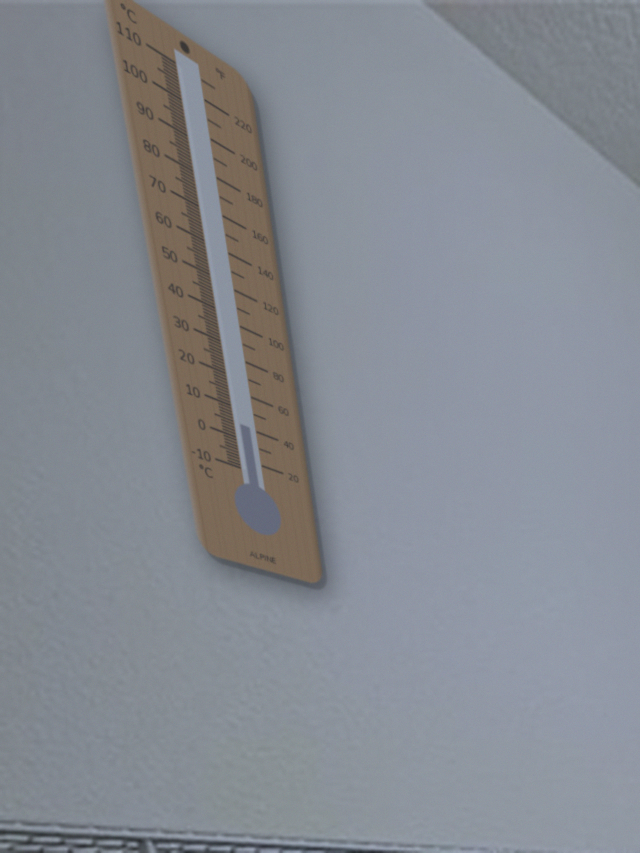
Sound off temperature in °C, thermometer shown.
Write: 5 °C
